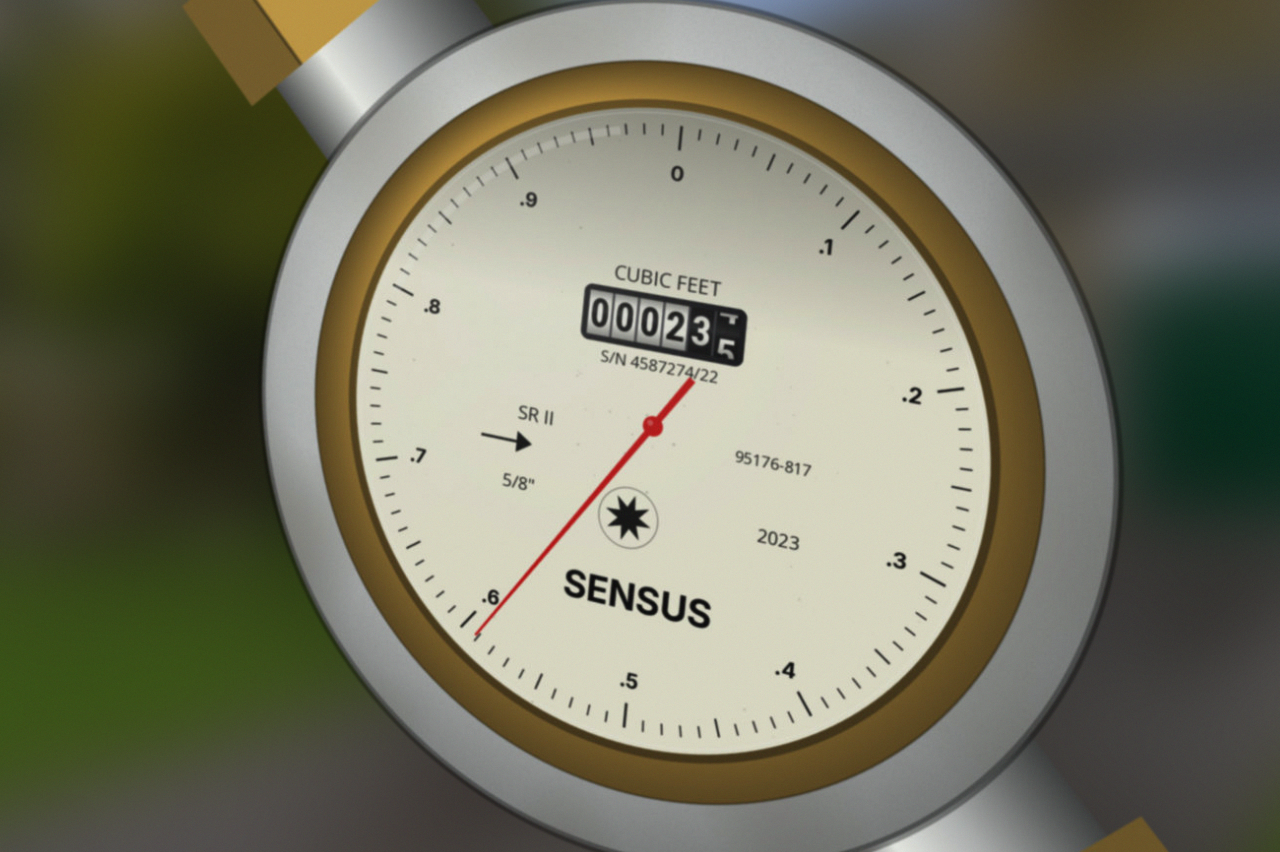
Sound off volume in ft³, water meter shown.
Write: 234.59 ft³
